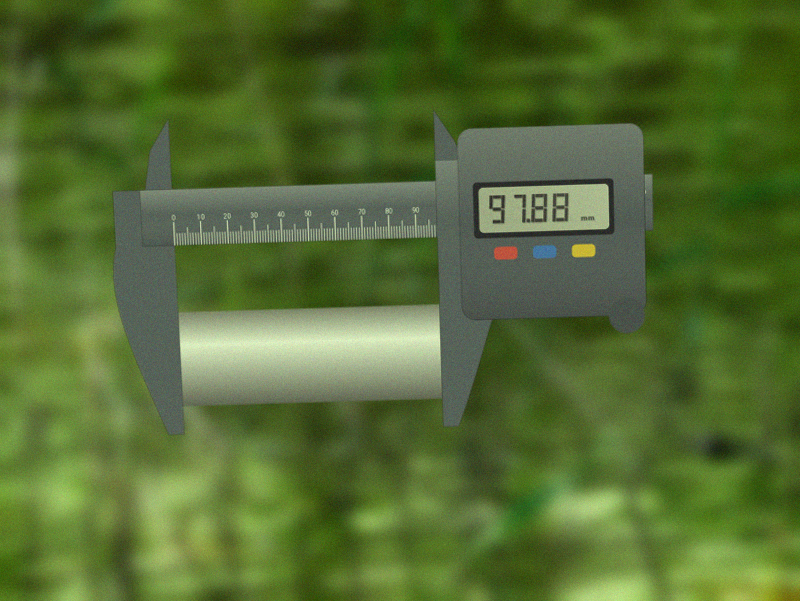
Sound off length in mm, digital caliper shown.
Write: 97.88 mm
